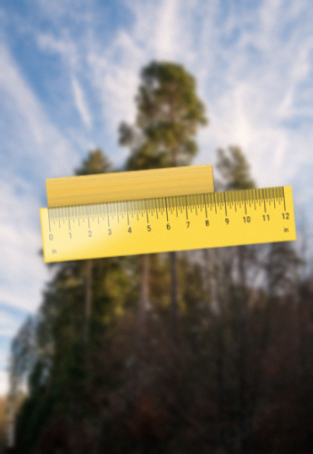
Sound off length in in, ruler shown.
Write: 8.5 in
